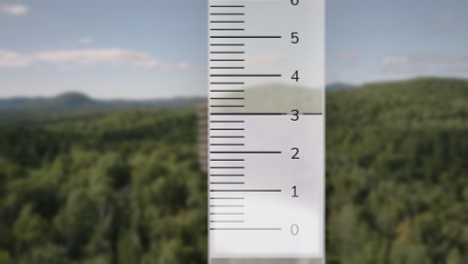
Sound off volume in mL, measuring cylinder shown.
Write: 3 mL
